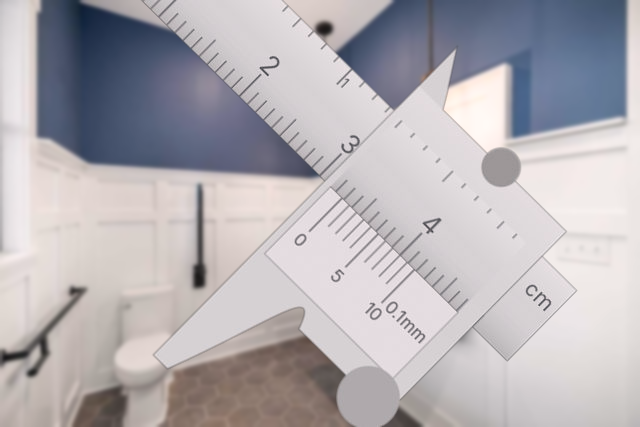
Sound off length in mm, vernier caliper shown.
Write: 32.8 mm
